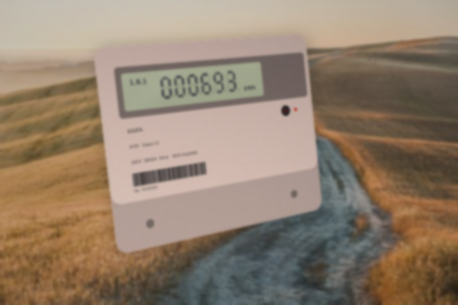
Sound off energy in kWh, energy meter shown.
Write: 693 kWh
